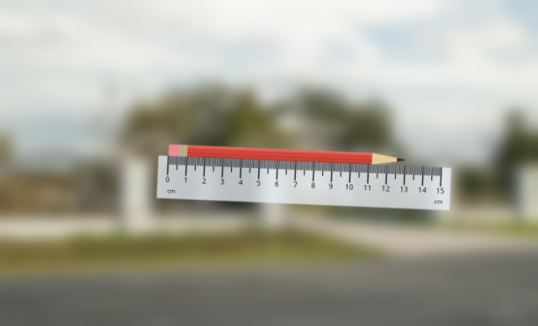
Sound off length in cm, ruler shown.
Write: 13 cm
